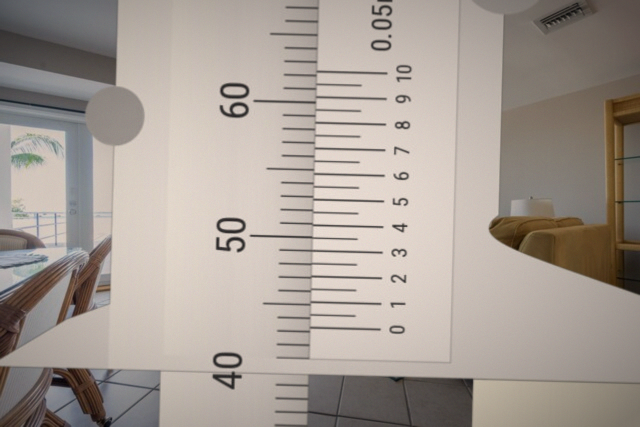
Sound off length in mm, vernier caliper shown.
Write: 43.3 mm
